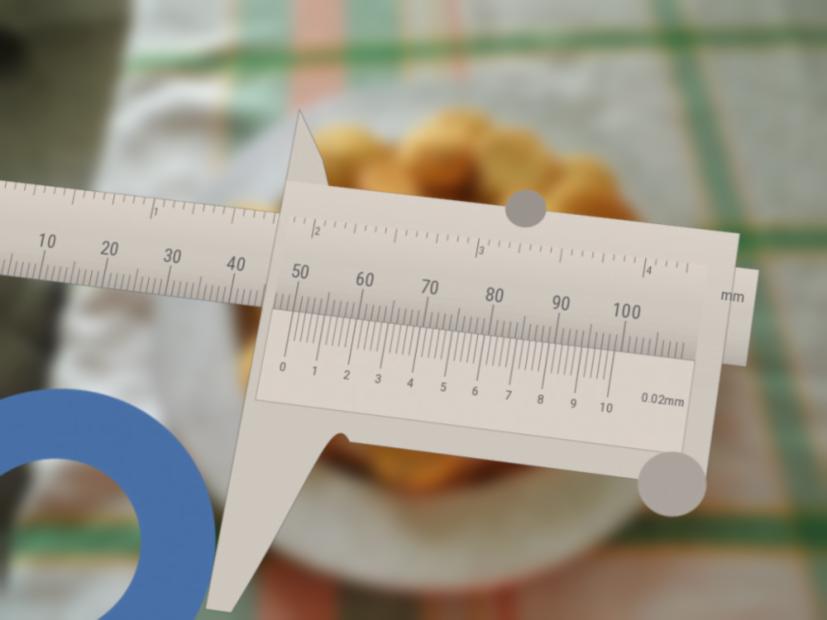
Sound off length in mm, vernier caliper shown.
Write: 50.0 mm
